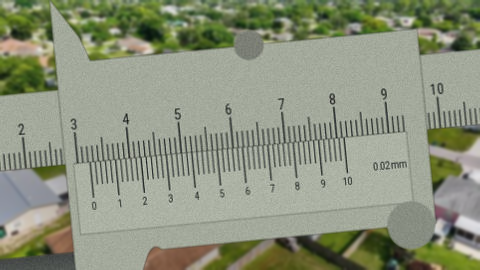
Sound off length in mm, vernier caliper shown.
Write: 32.4 mm
